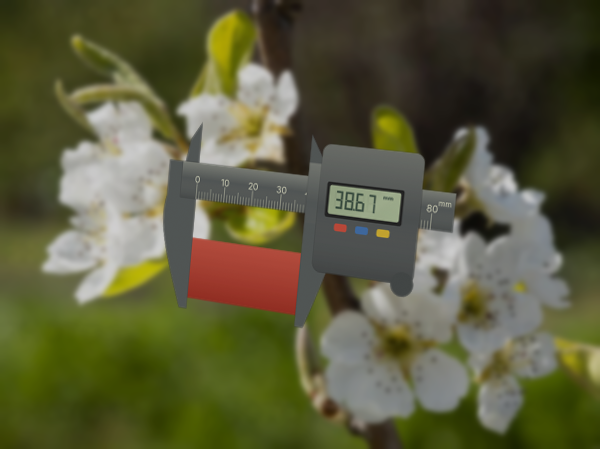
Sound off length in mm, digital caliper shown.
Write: 38.67 mm
